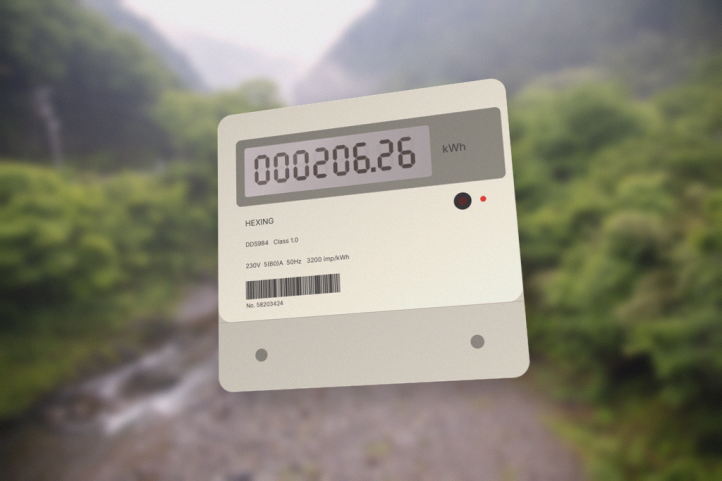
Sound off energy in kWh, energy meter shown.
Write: 206.26 kWh
